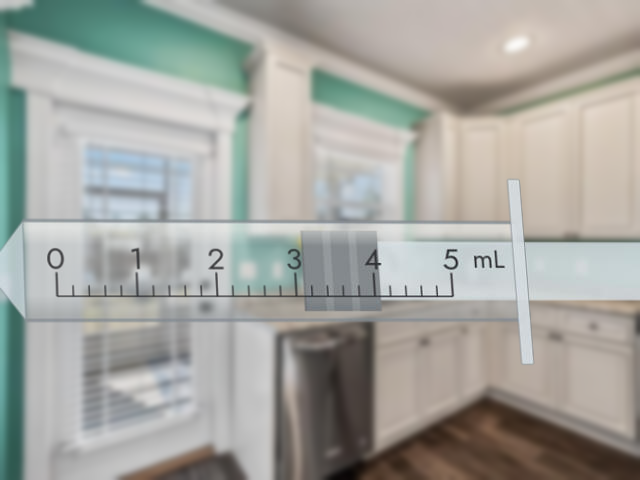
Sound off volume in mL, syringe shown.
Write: 3.1 mL
